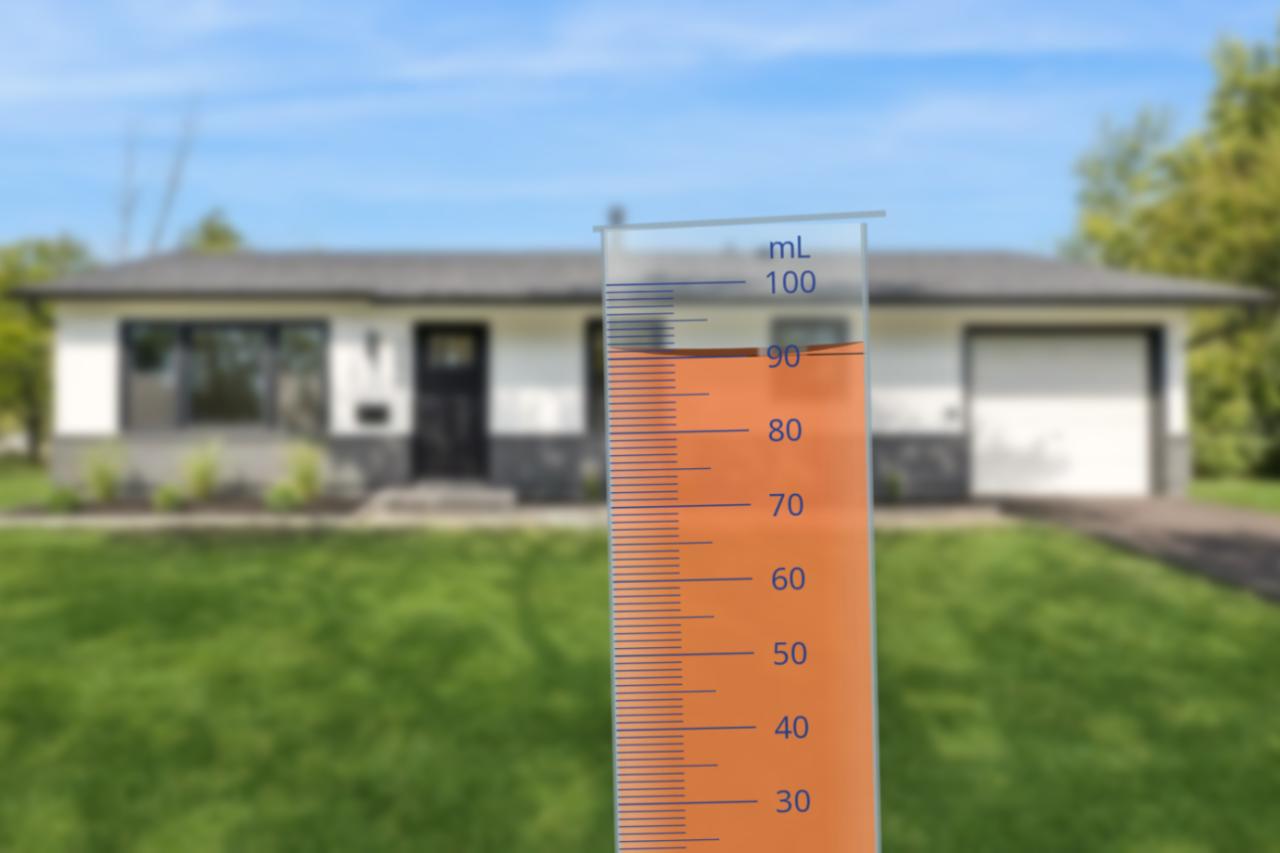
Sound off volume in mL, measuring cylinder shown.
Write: 90 mL
